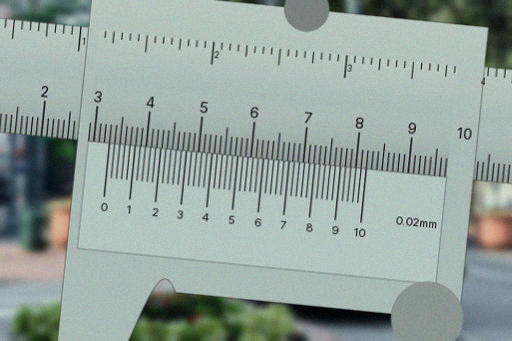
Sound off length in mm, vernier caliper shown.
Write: 33.0 mm
